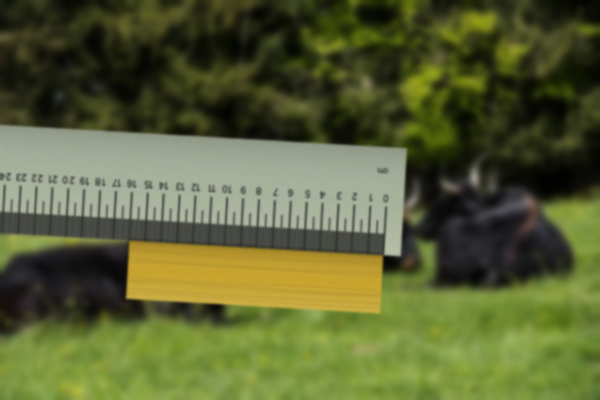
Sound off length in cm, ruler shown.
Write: 16 cm
